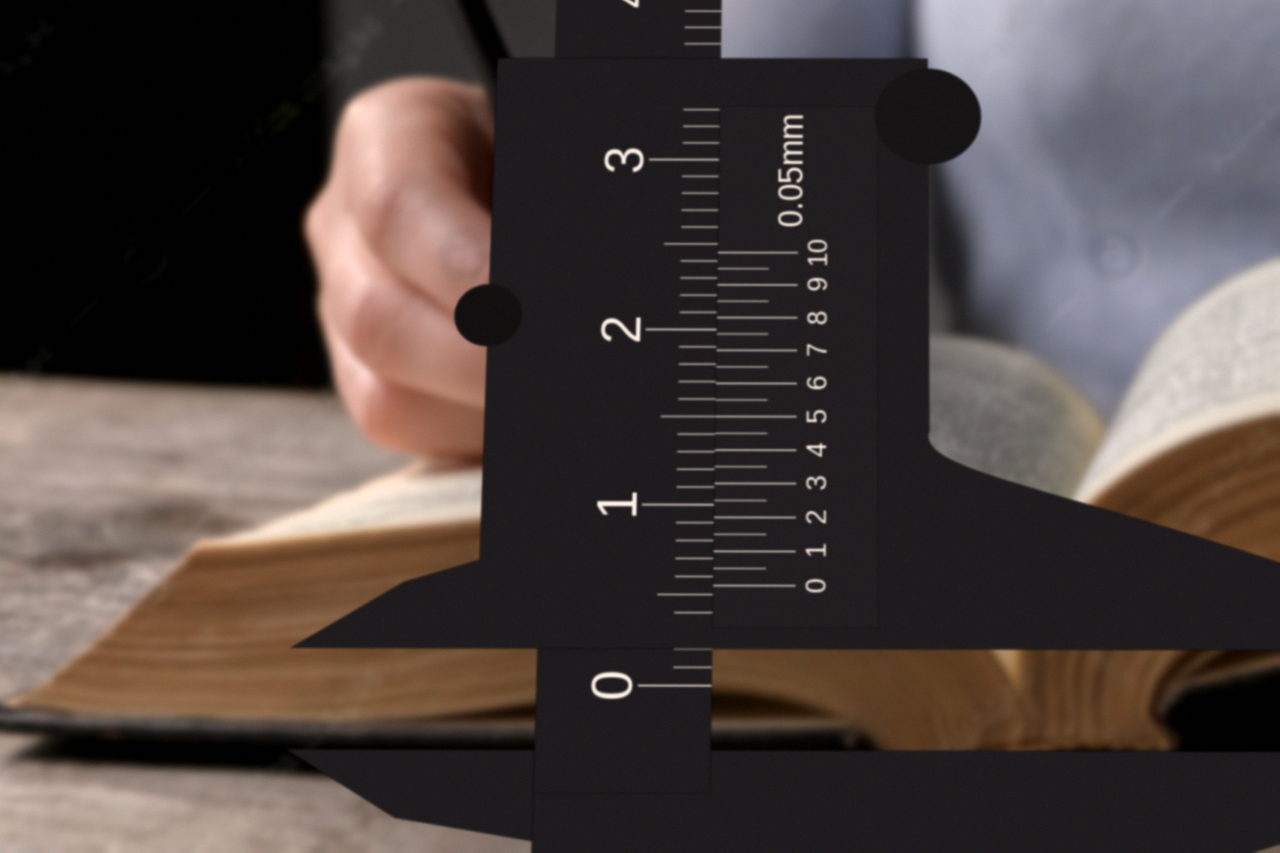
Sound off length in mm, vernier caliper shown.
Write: 5.5 mm
